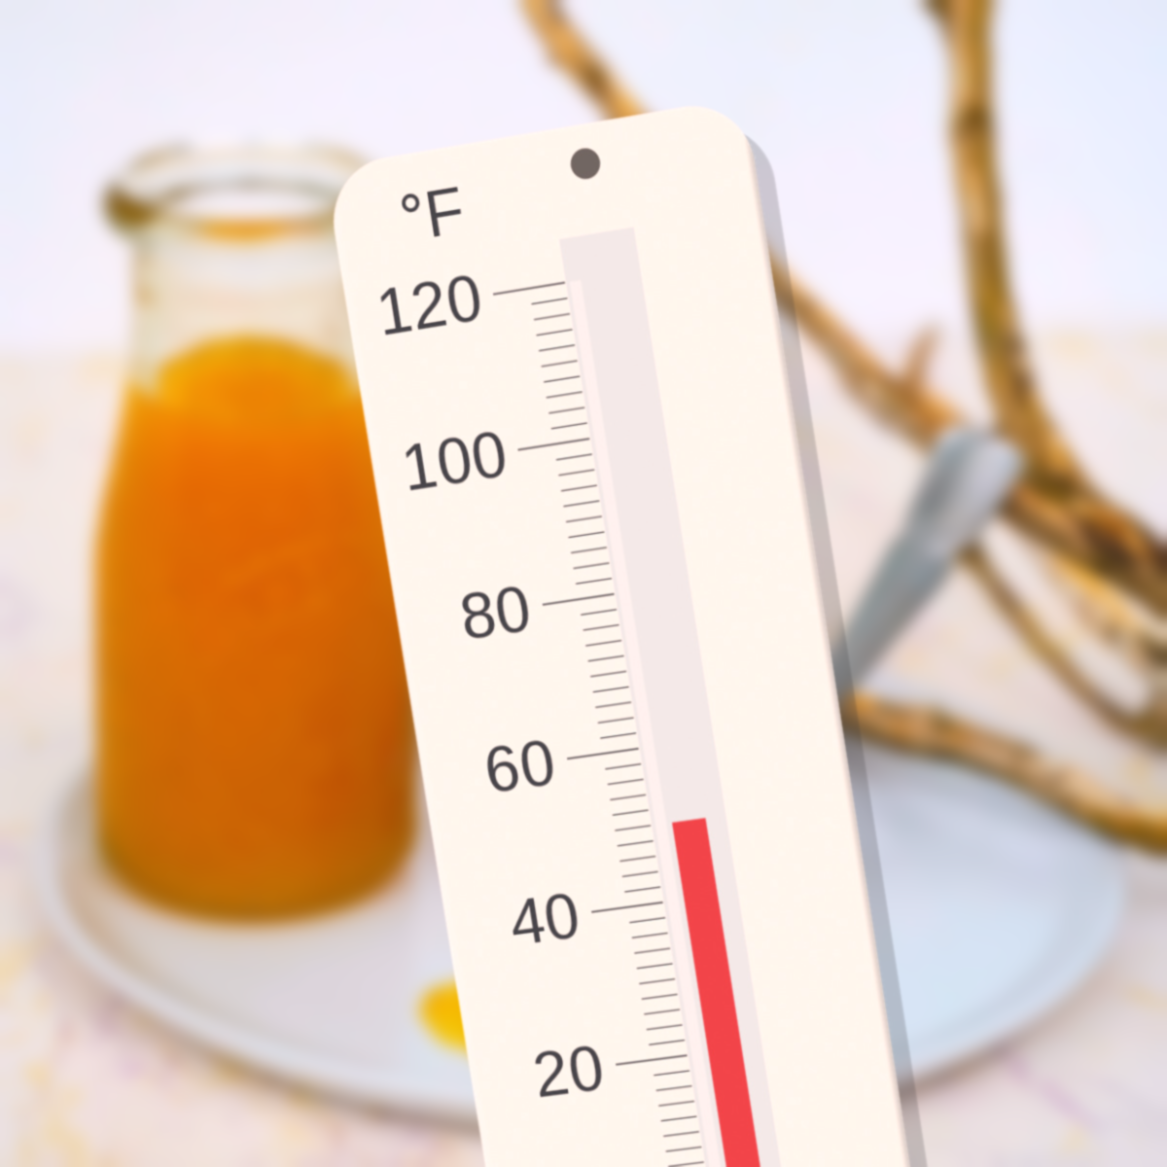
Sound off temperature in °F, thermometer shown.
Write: 50 °F
